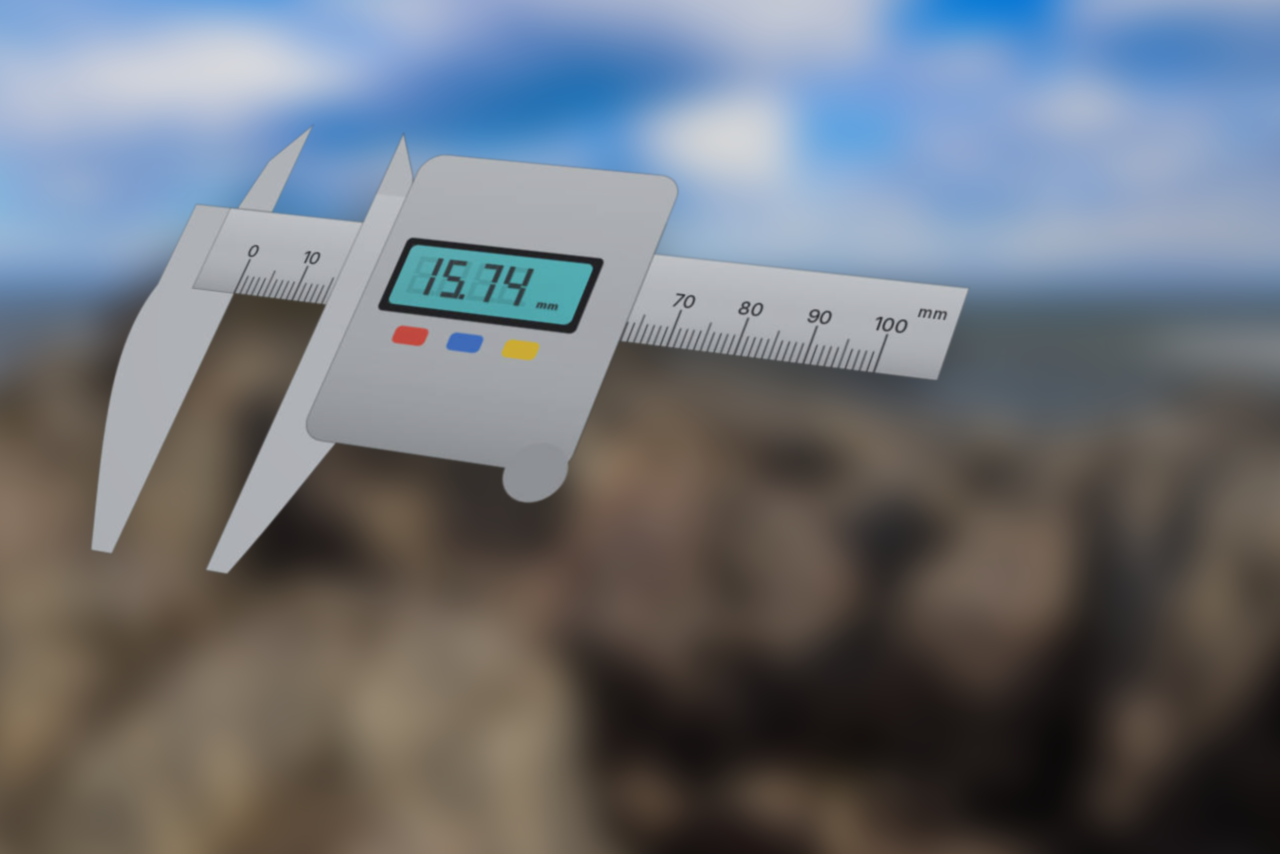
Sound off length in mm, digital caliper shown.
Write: 15.74 mm
